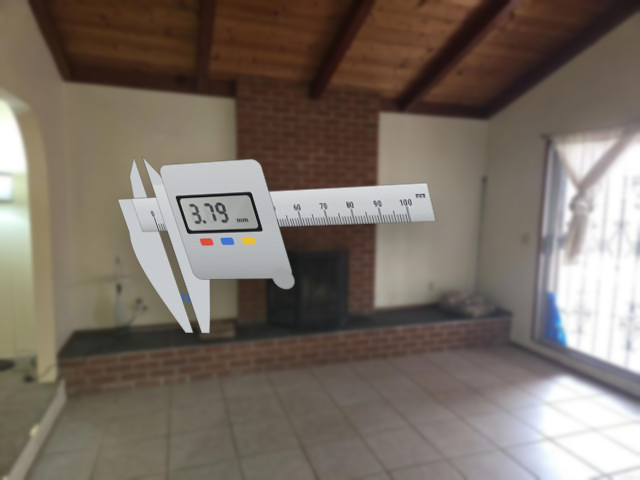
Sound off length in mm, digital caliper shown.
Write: 3.79 mm
